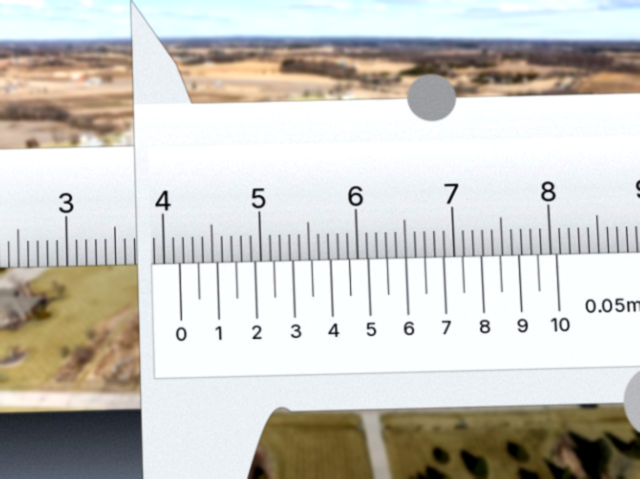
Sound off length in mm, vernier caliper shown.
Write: 41.6 mm
